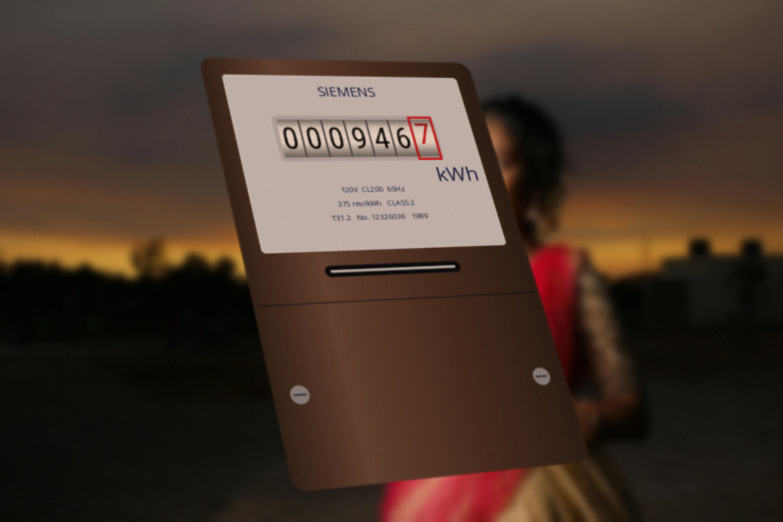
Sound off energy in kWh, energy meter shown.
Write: 946.7 kWh
